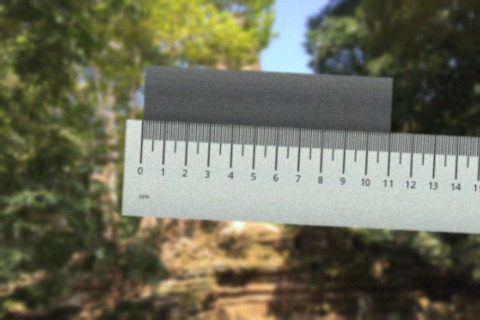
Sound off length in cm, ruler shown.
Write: 11 cm
